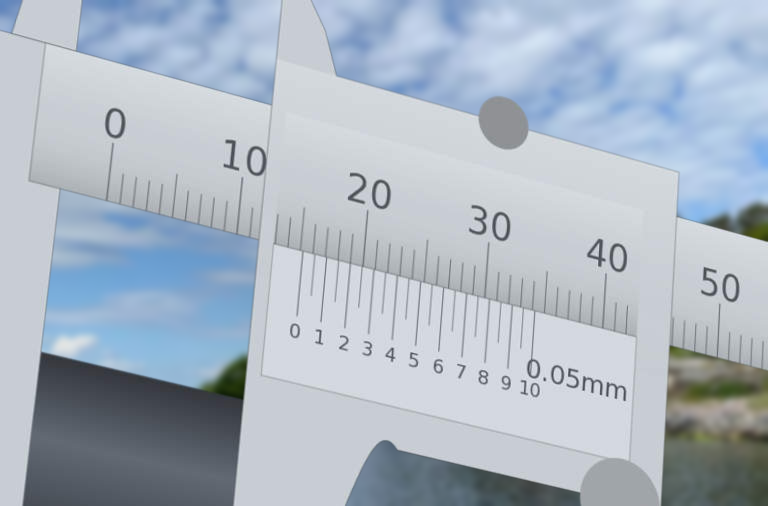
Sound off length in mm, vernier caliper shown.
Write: 15.2 mm
